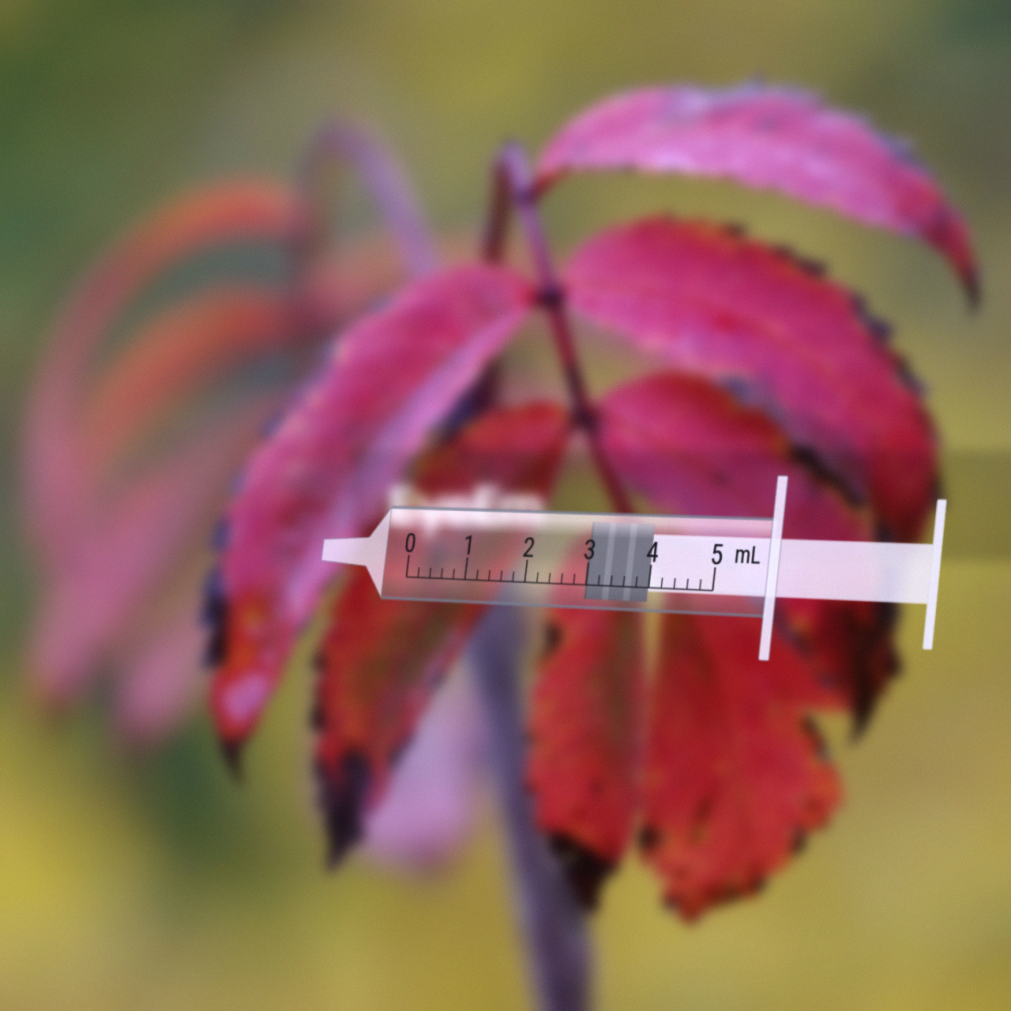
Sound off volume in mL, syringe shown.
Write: 3 mL
